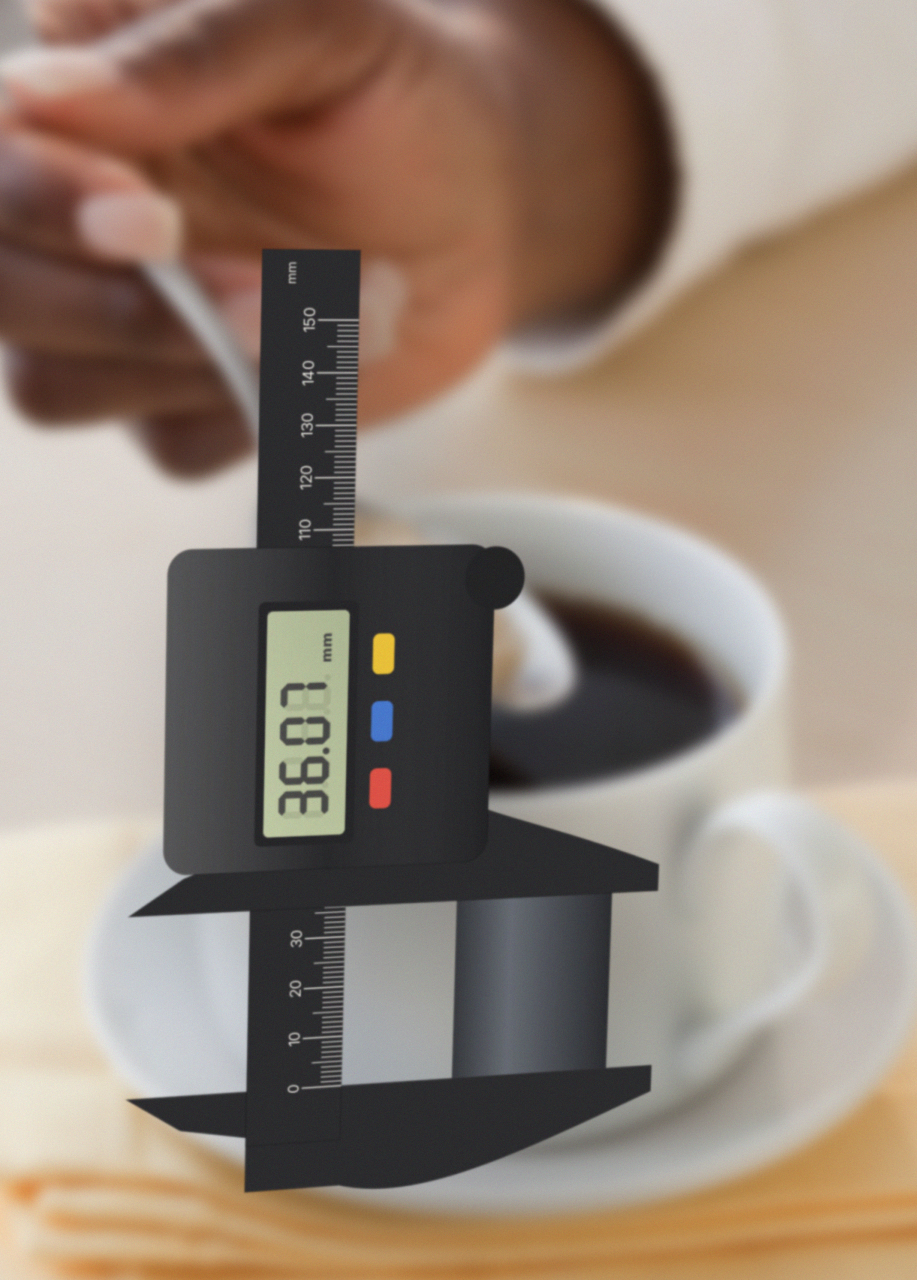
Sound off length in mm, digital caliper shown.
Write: 36.07 mm
